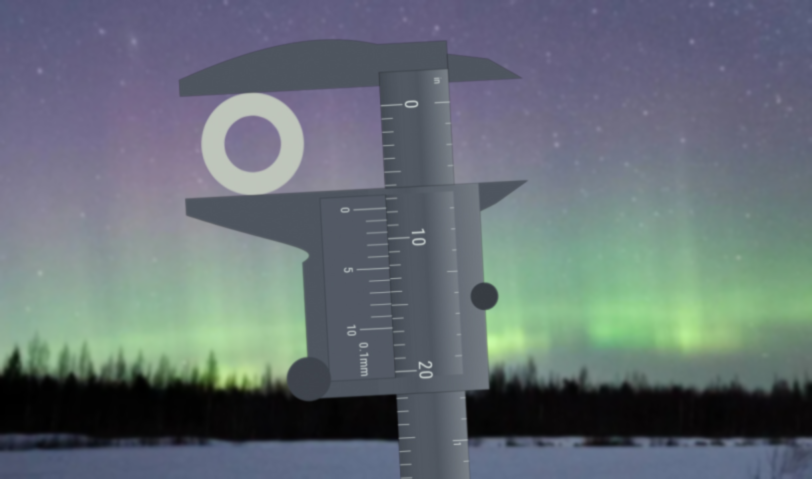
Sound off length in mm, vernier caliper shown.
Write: 7.7 mm
